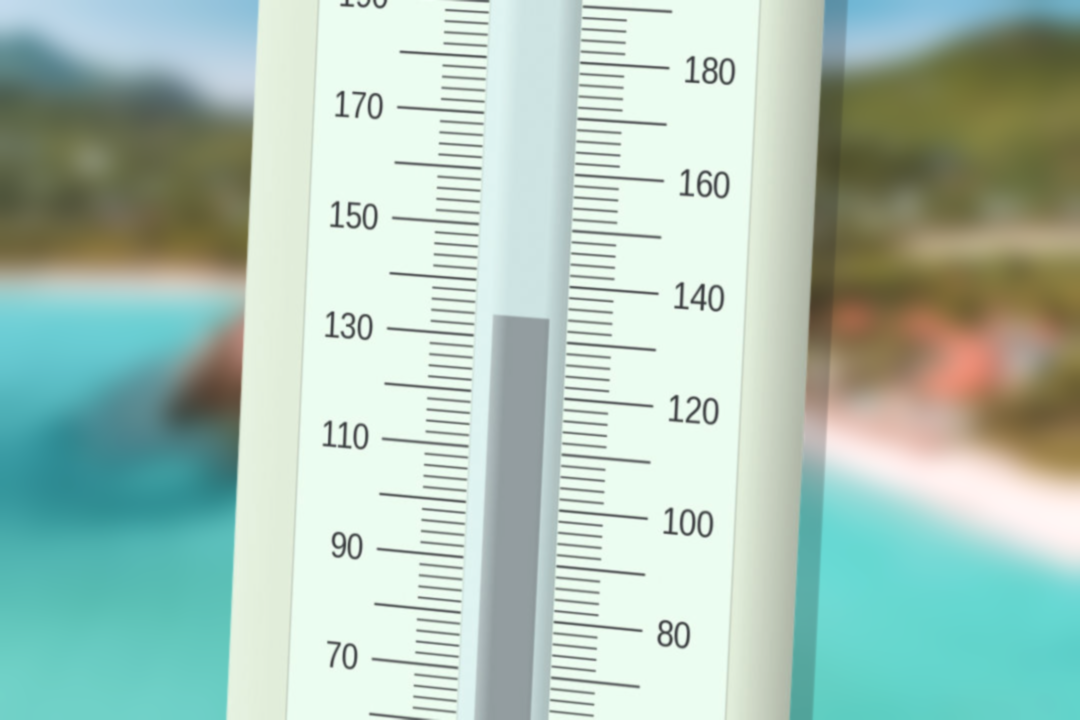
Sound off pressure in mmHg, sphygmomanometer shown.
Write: 134 mmHg
